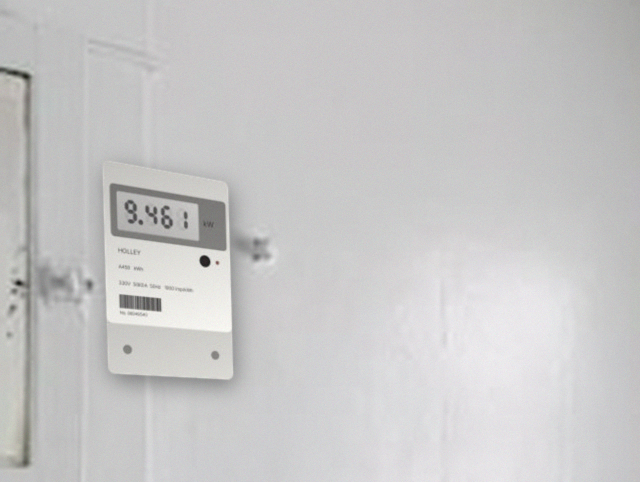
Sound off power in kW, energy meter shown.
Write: 9.461 kW
